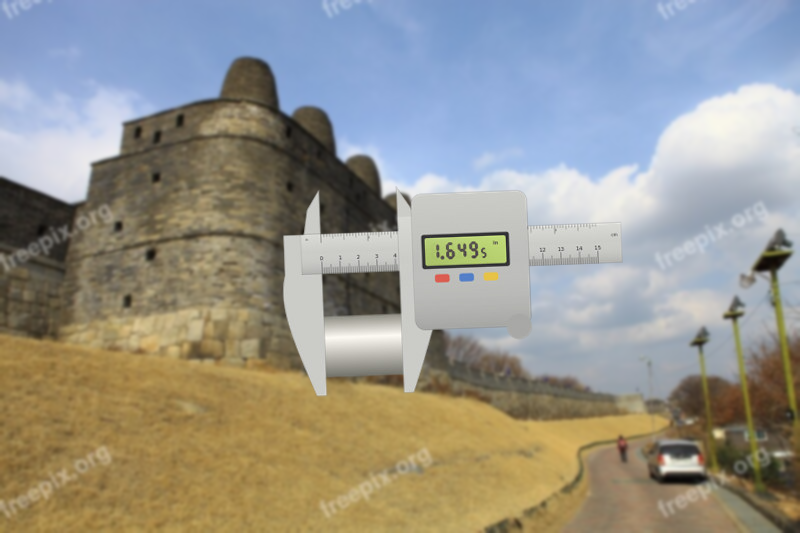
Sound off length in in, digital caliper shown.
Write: 1.6495 in
